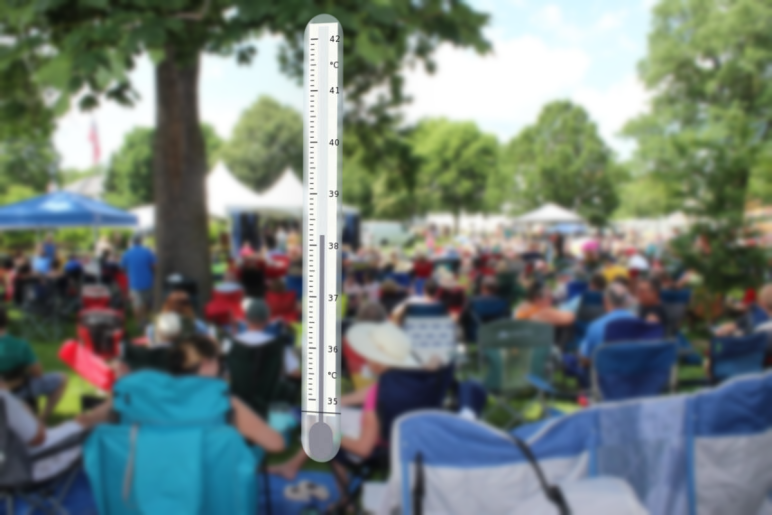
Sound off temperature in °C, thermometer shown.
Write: 38.2 °C
